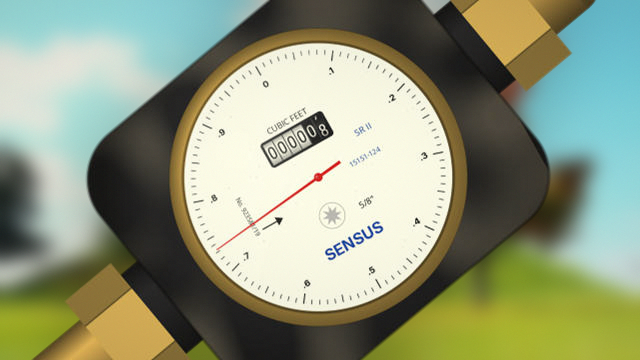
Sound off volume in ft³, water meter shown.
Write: 7.73 ft³
